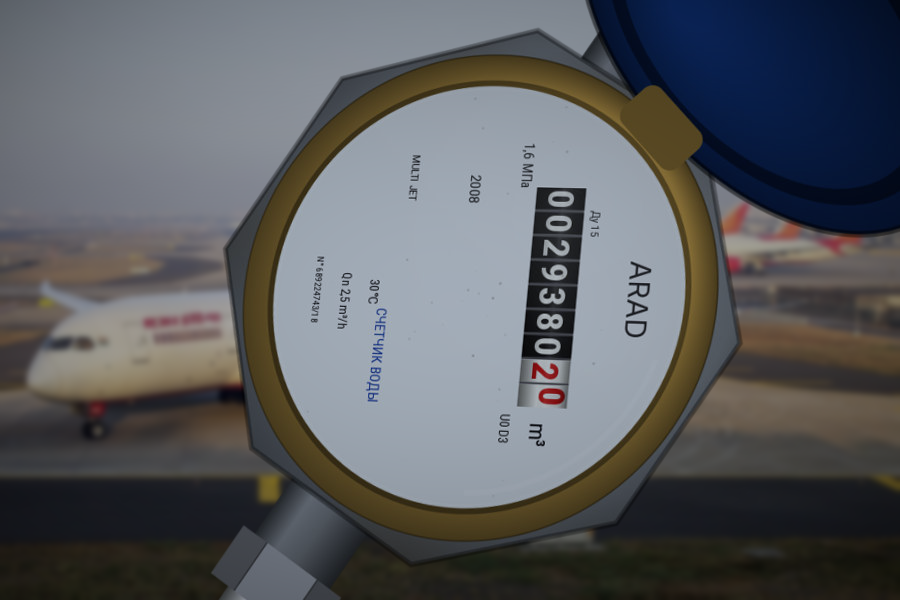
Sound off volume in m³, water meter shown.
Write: 29380.20 m³
